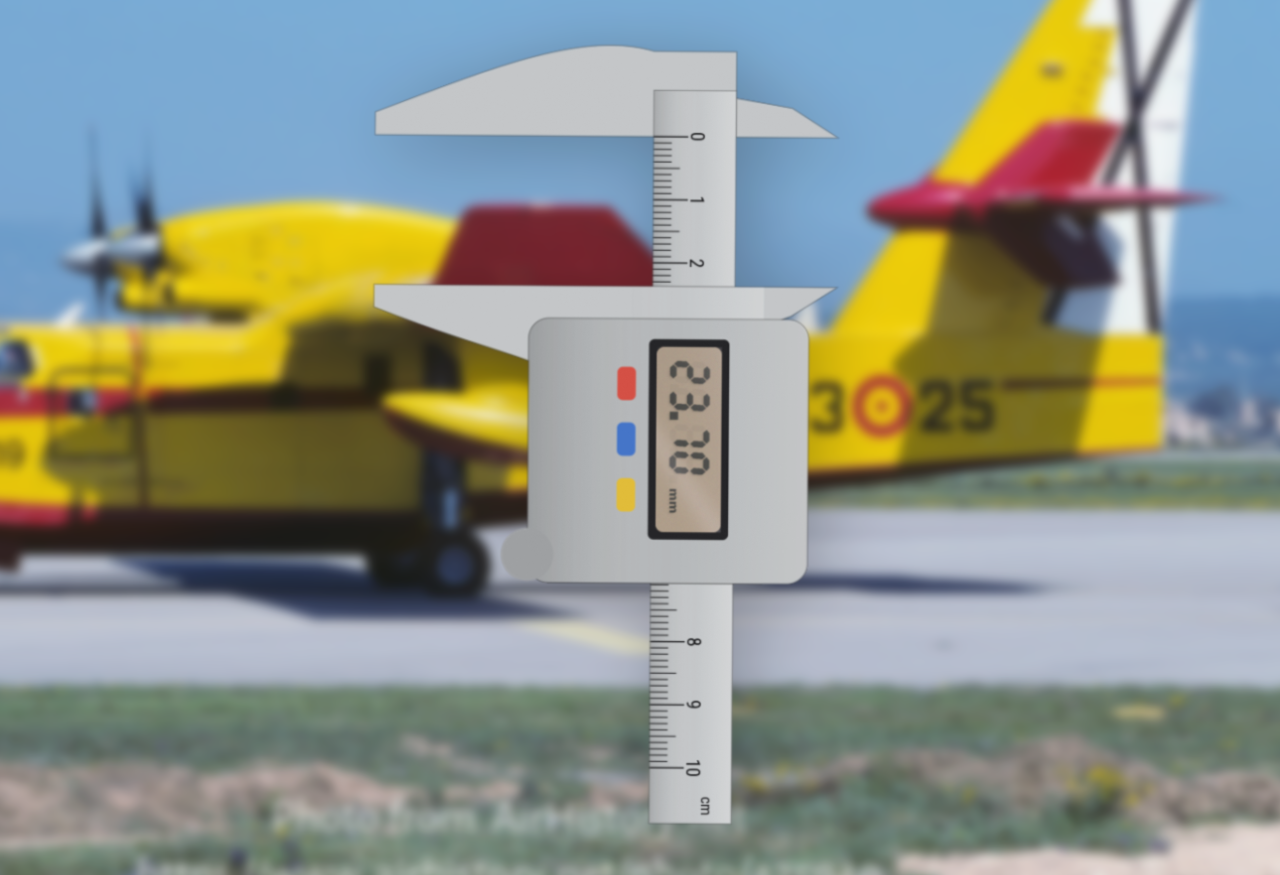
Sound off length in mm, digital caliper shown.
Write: 23.70 mm
